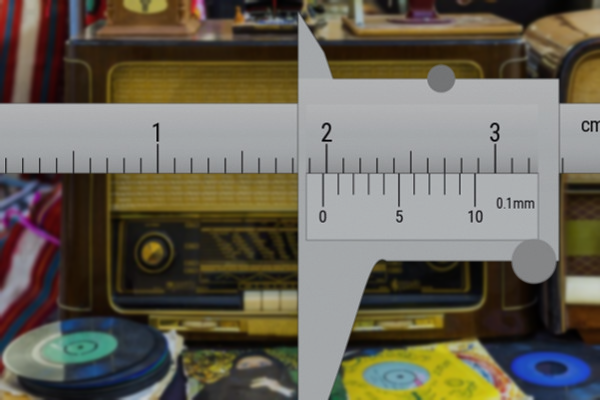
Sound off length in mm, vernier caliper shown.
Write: 19.8 mm
